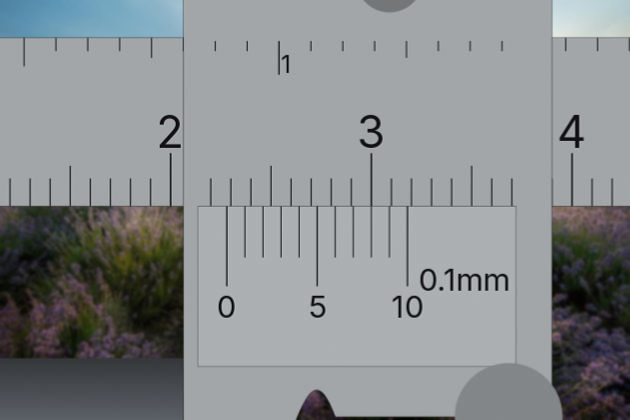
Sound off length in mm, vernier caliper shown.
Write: 22.8 mm
